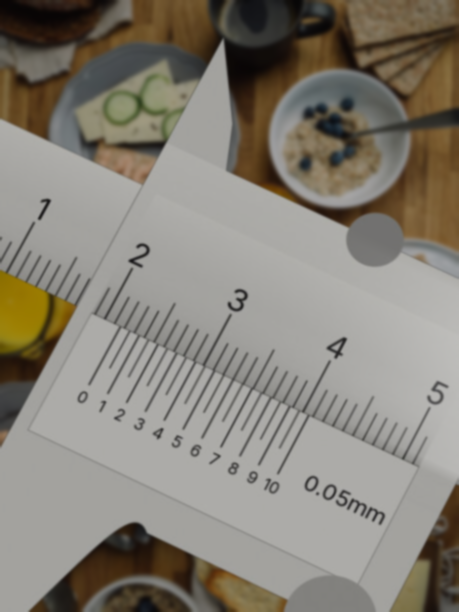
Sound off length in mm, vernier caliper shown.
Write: 21.6 mm
